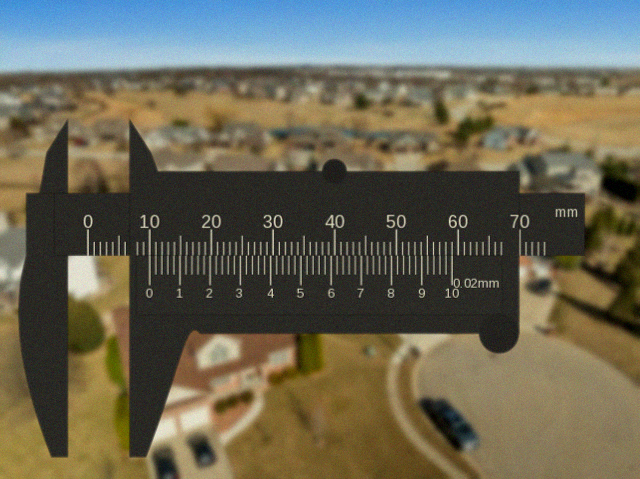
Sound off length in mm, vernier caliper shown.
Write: 10.0 mm
